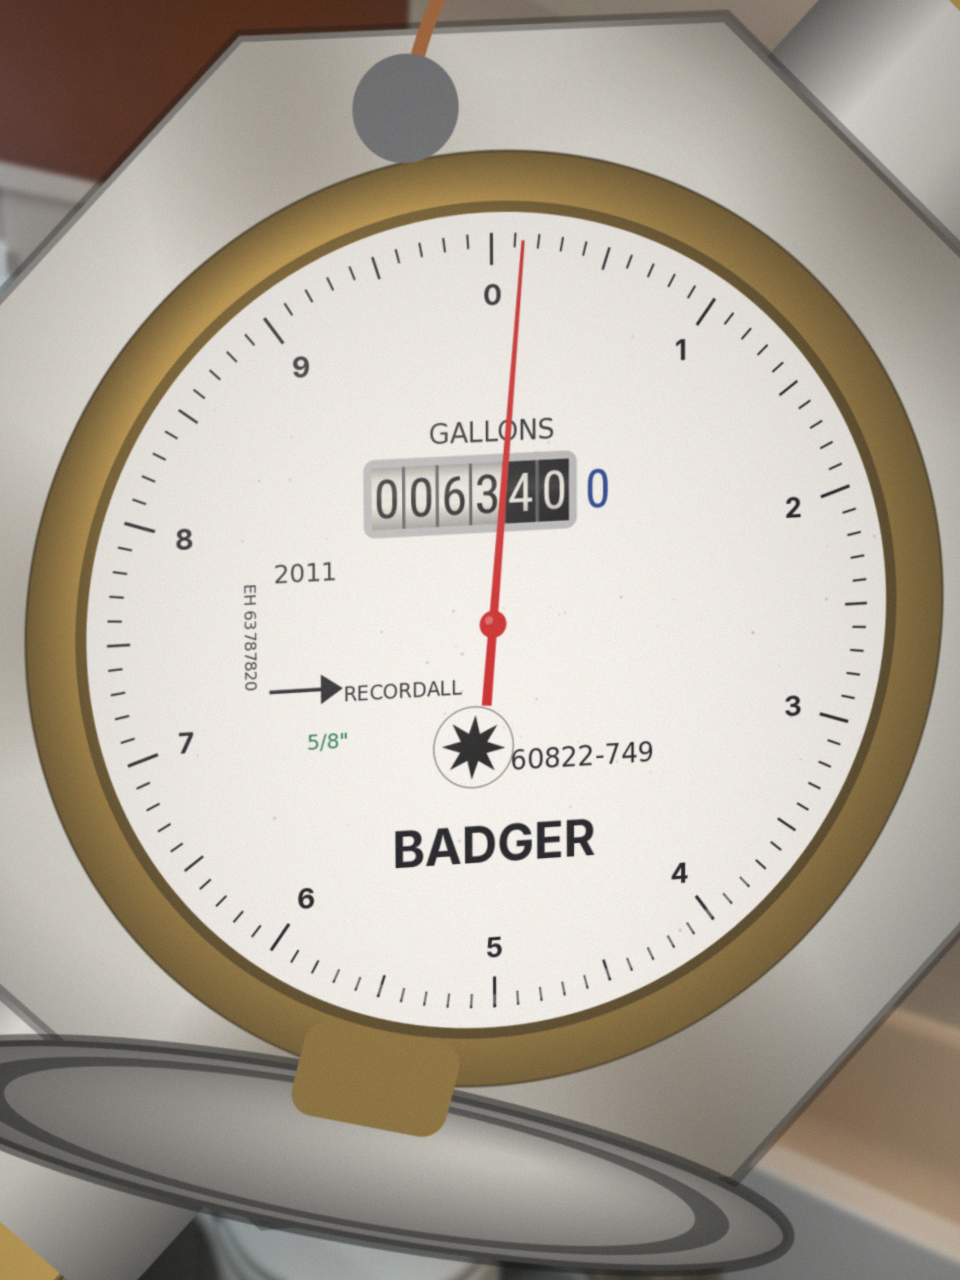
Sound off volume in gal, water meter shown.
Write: 63400.1 gal
